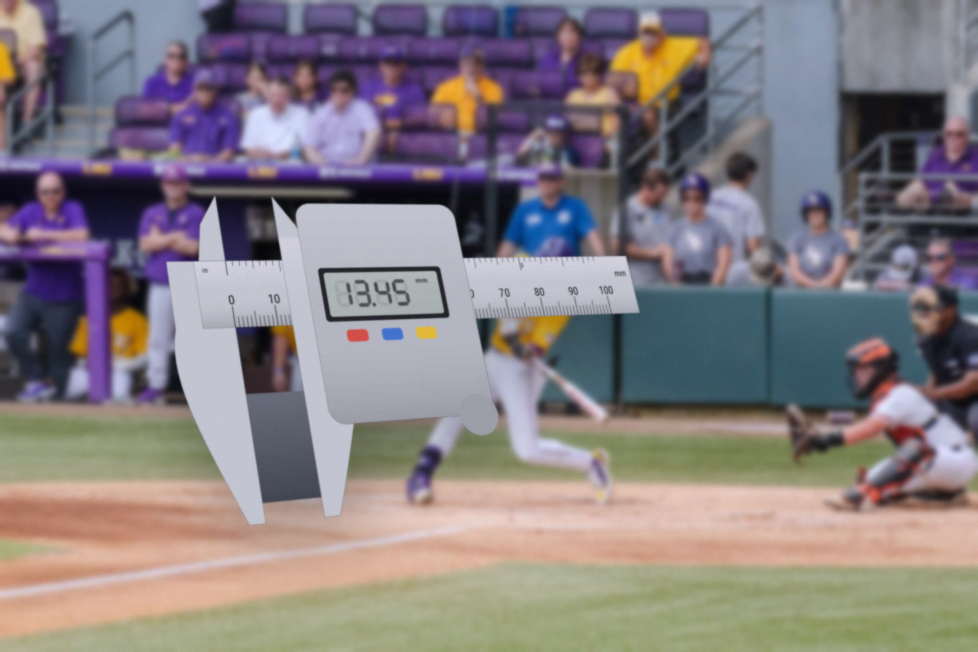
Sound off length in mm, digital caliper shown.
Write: 13.45 mm
